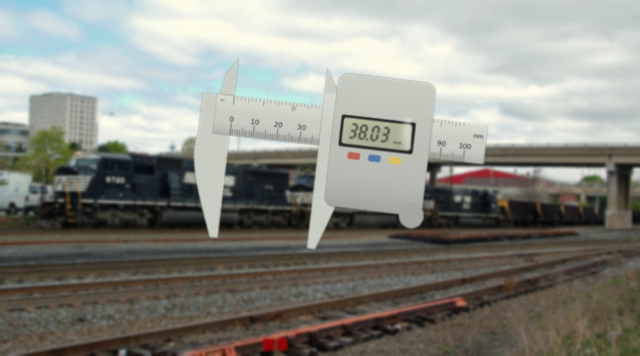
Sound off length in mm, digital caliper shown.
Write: 38.03 mm
